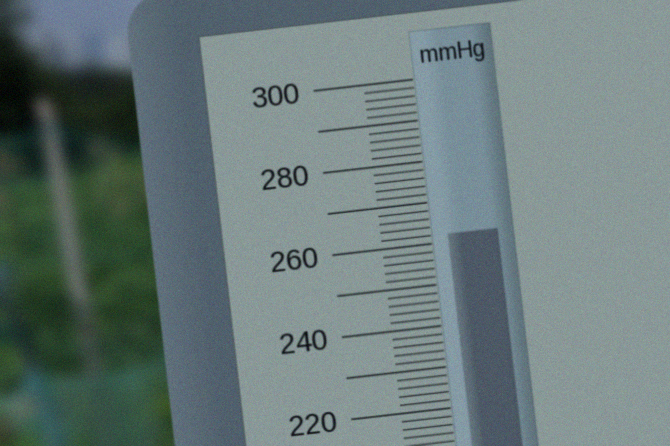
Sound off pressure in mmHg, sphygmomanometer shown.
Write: 262 mmHg
